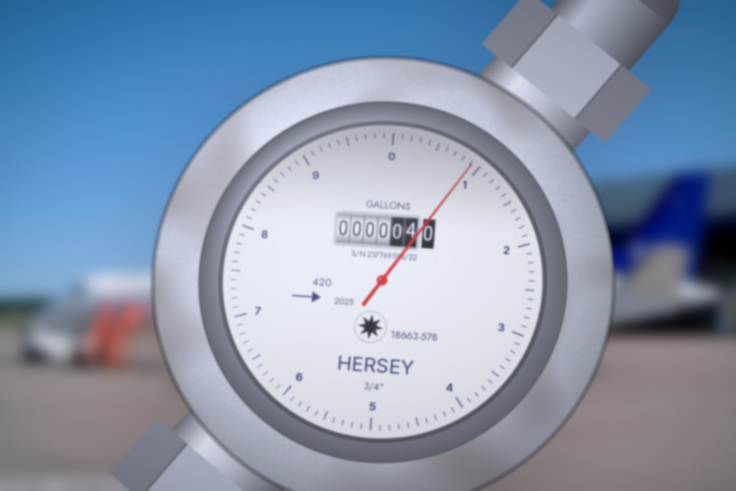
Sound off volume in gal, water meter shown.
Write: 40.9 gal
